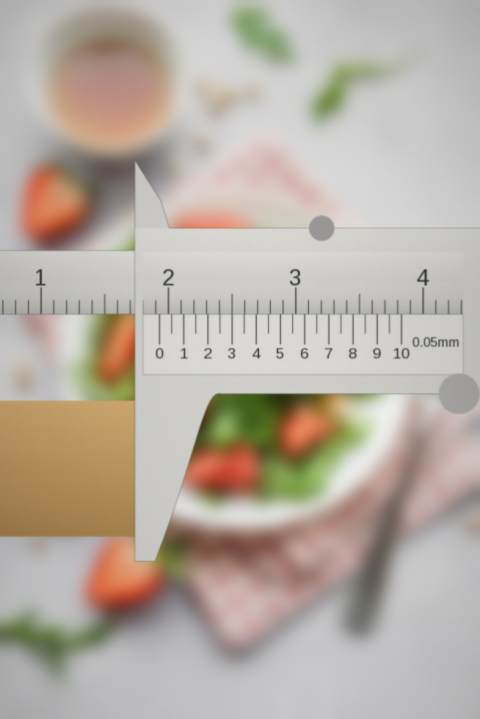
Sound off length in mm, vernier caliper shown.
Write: 19.3 mm
